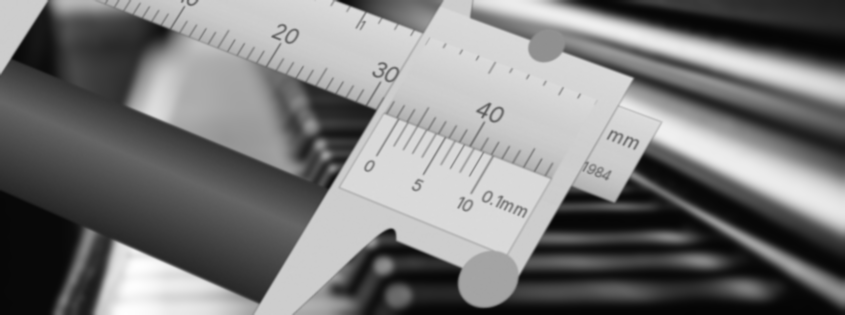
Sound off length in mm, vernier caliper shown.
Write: 33.2 mm
